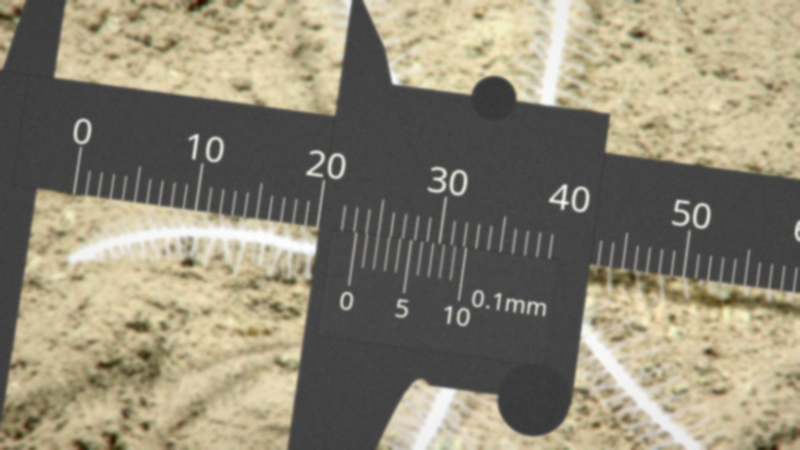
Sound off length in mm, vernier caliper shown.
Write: 23.2 mm
